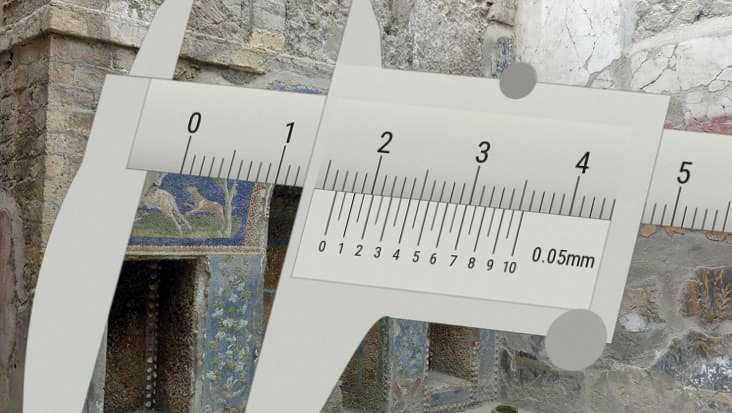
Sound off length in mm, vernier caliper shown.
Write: 16.4 mm
